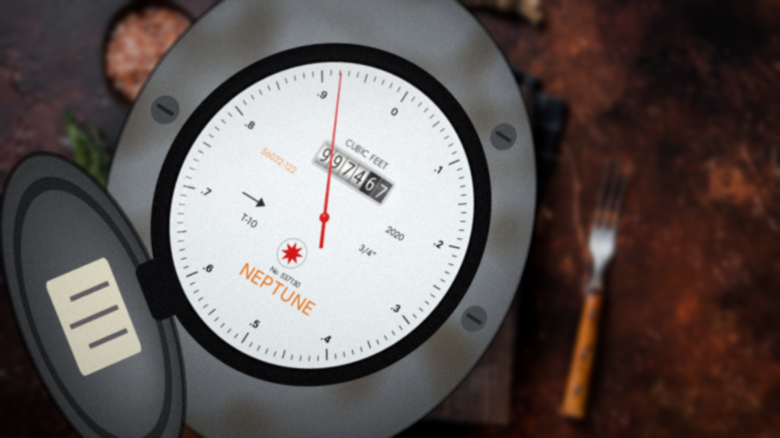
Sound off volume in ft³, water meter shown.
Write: 997466.92 ft³
